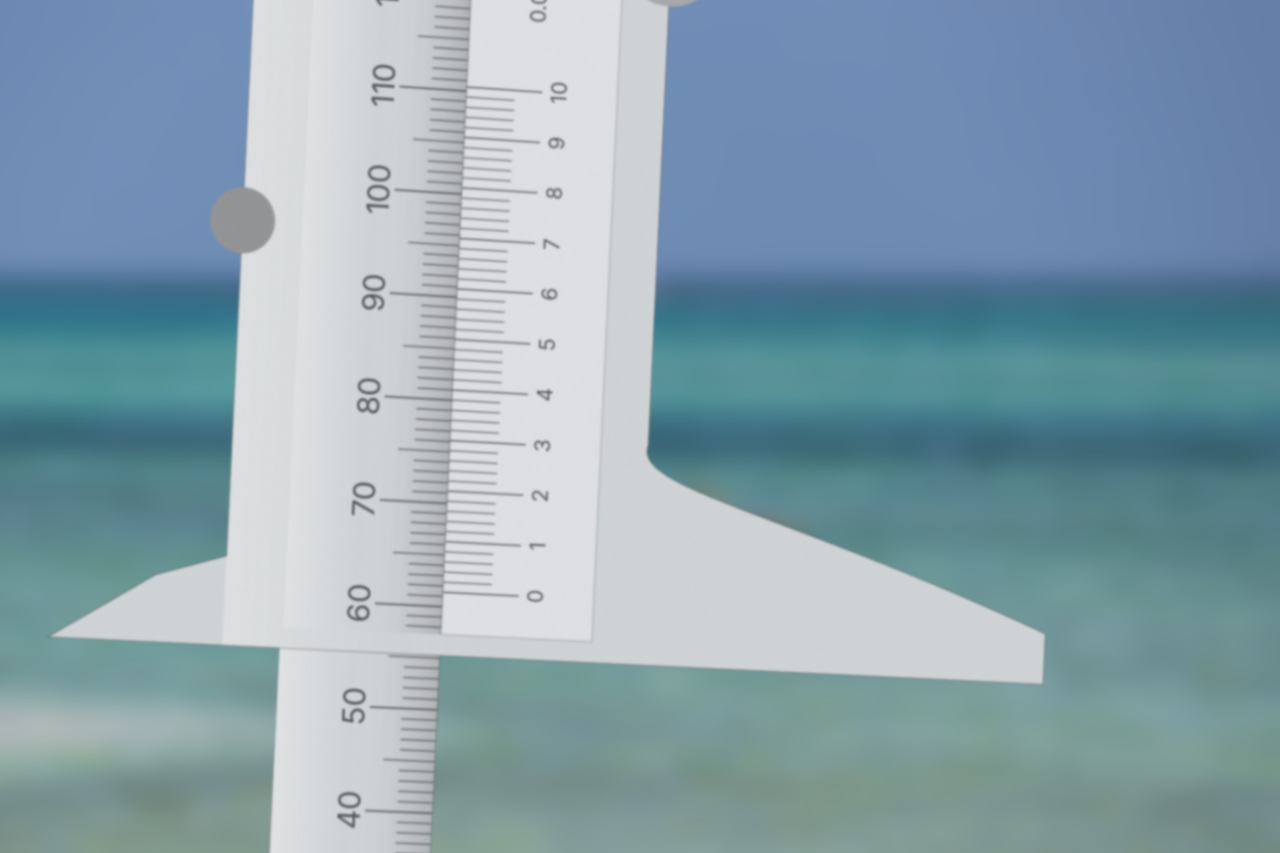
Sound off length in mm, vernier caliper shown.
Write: 61.4 mm
